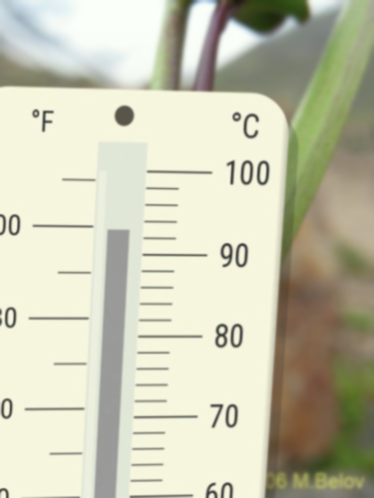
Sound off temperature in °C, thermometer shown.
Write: 93 °C
